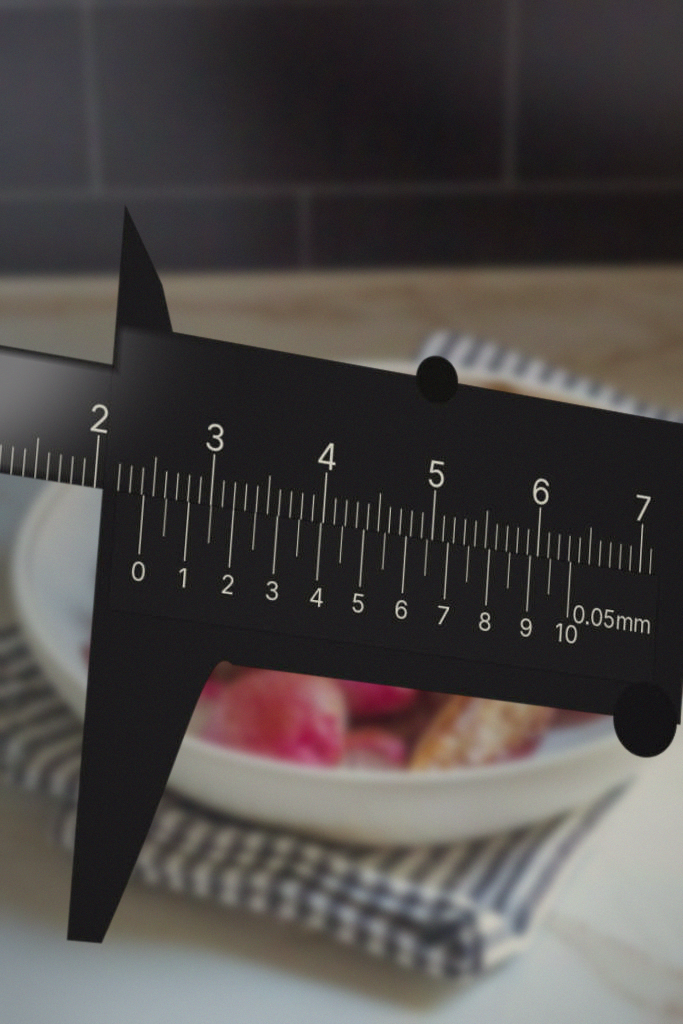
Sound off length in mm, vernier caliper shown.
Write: 24.2 mm
